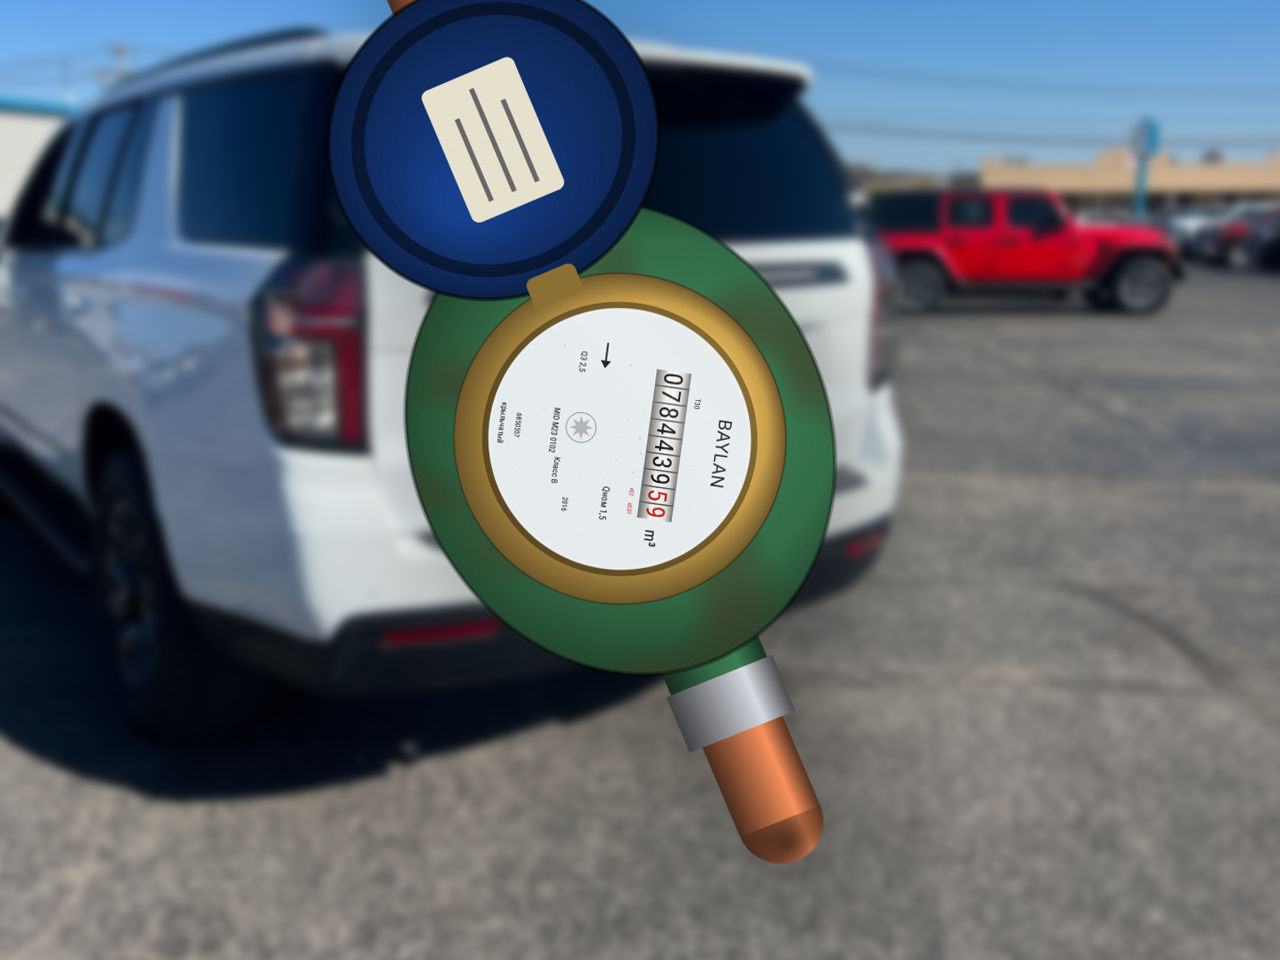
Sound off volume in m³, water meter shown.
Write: 784439.59 m³
